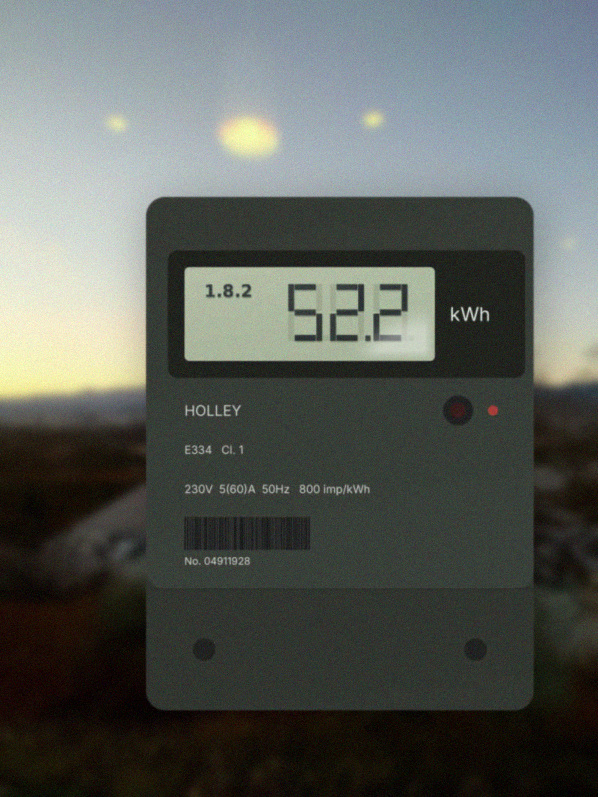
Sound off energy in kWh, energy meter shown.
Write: 52.2 kWh
